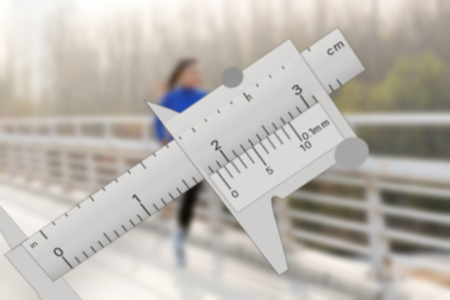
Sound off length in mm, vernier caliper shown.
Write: 18.4 mm
